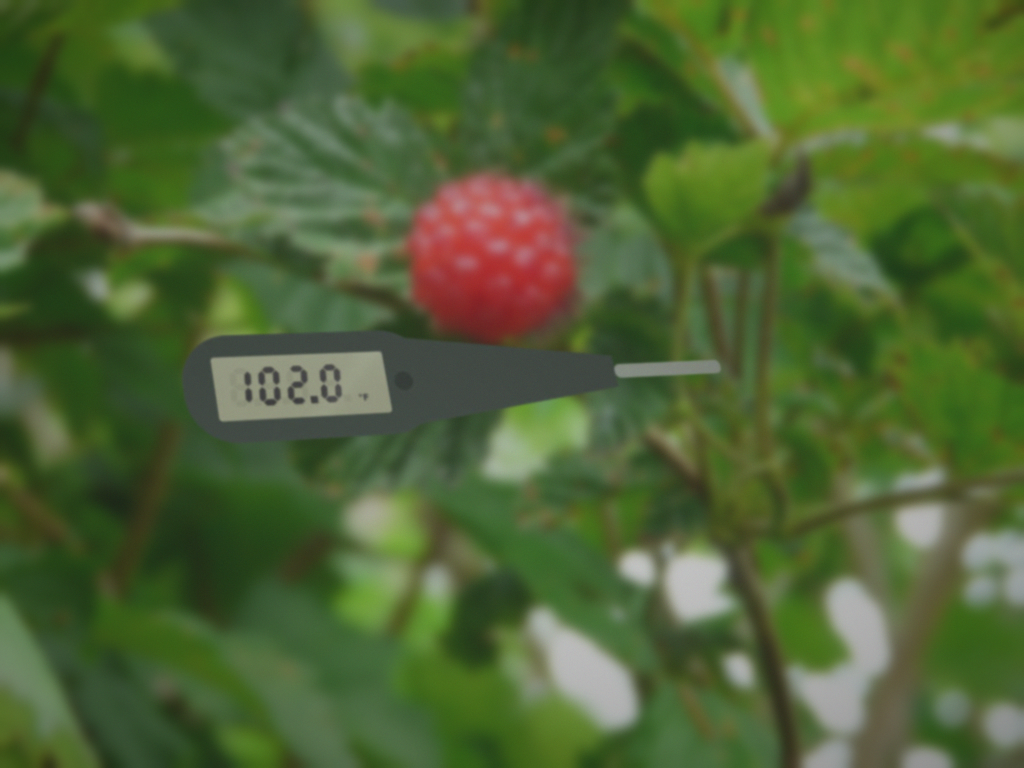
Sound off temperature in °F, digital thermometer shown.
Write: 102.0 °F
